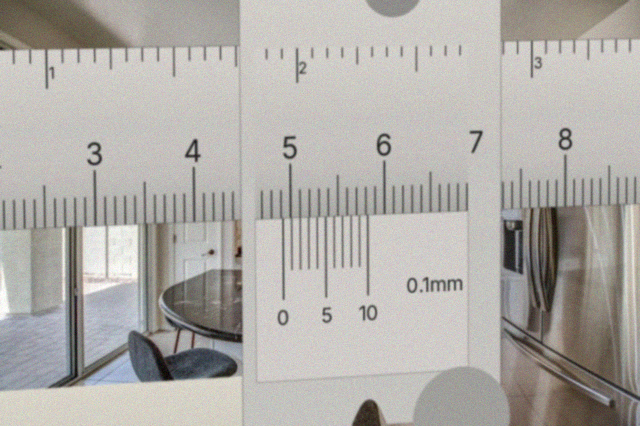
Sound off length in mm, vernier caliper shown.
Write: 49.2 mm
